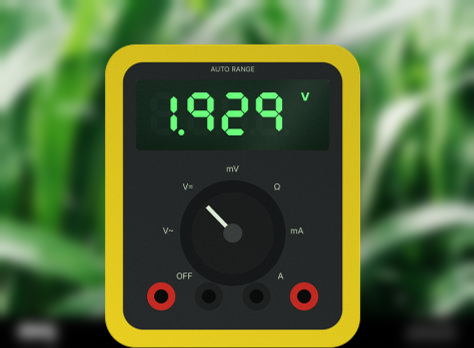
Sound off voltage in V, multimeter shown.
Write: 1.929 V
